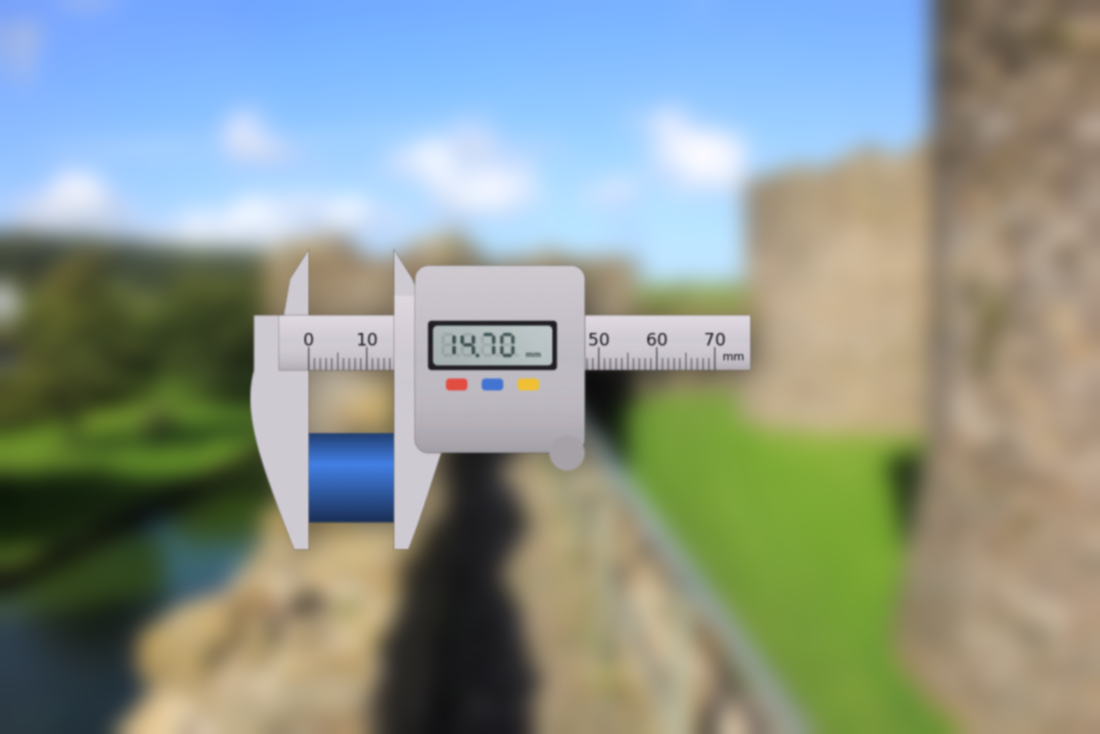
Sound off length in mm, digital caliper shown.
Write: 14.70 mm
